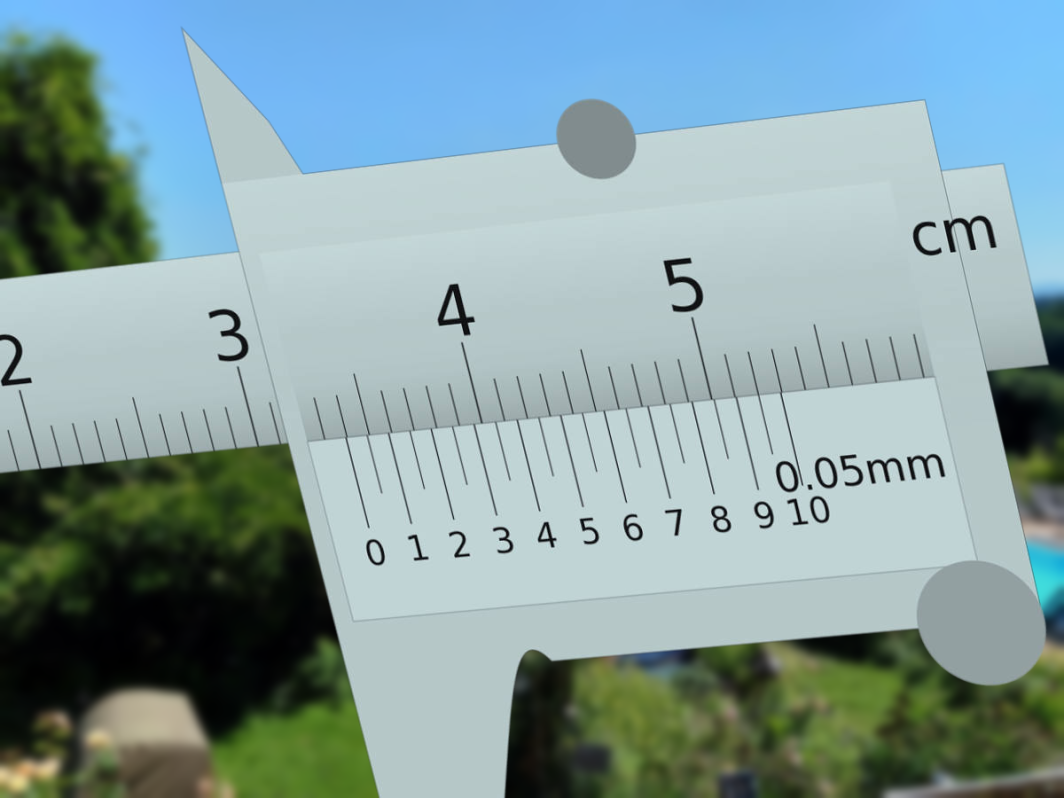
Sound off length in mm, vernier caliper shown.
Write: 33.95 mm
